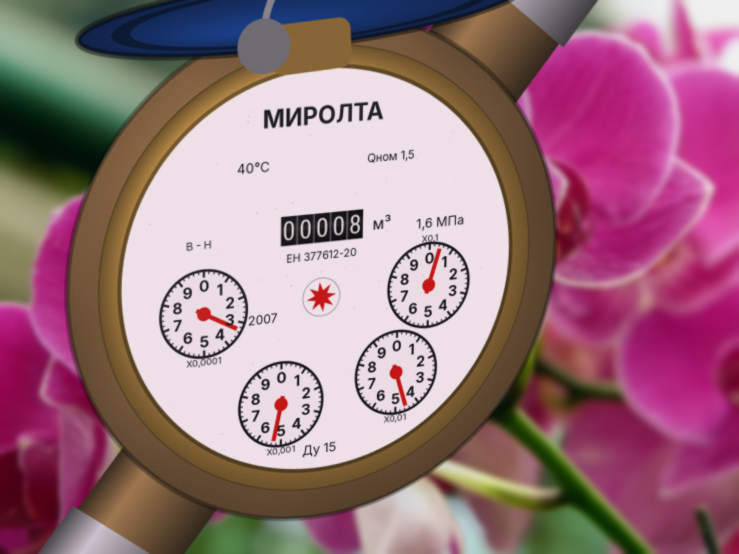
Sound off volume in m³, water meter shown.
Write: 8.0453 m³
